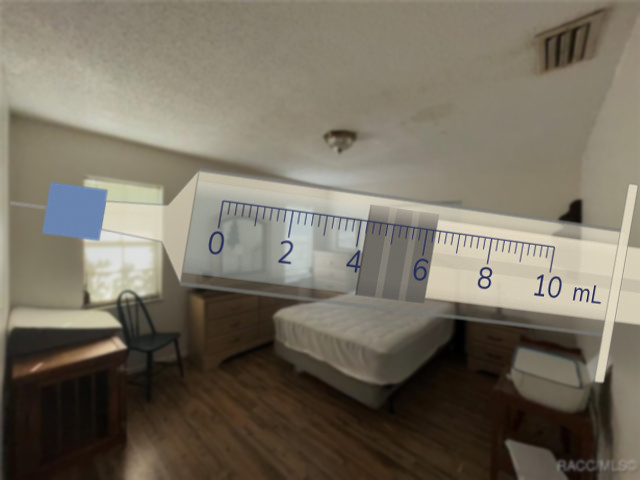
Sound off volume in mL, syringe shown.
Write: 4.2 mL
